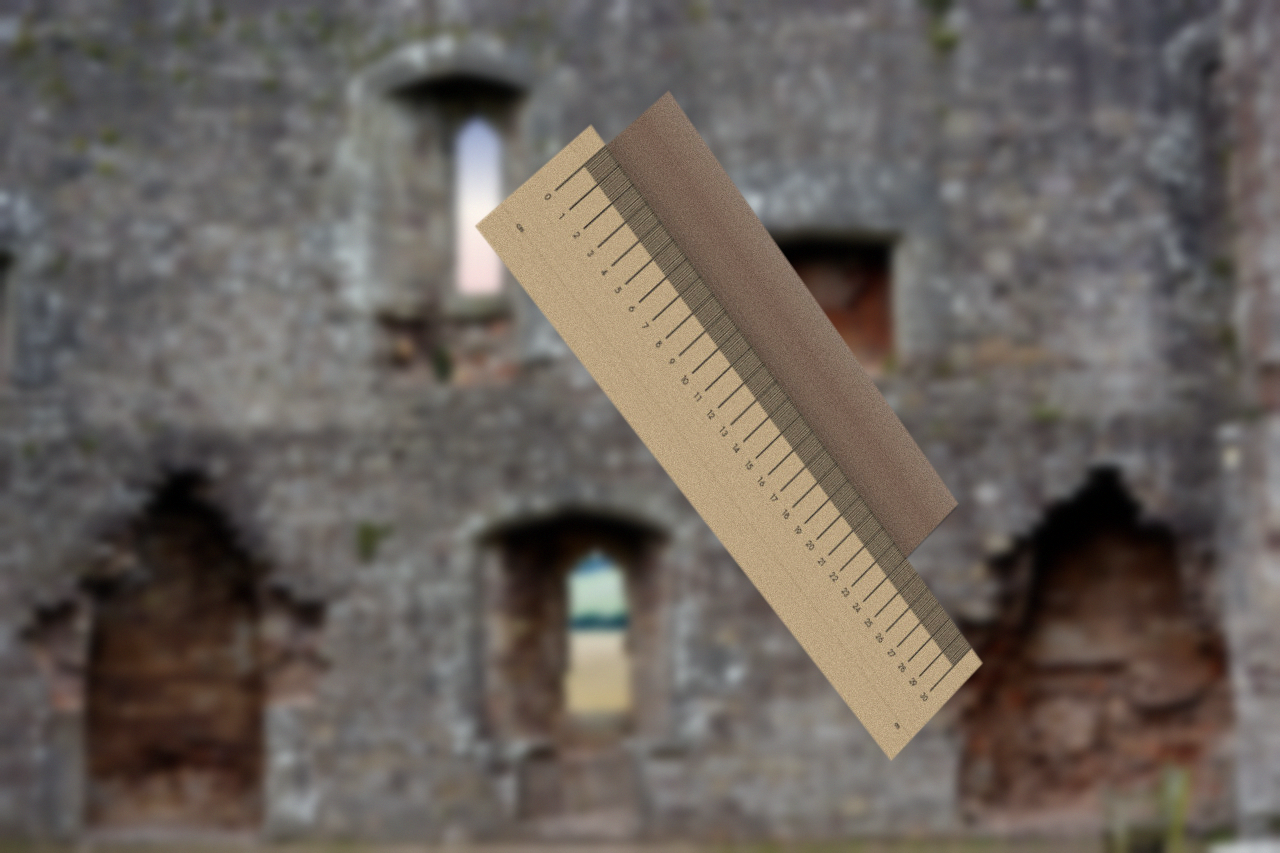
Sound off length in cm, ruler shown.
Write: 24 cm
